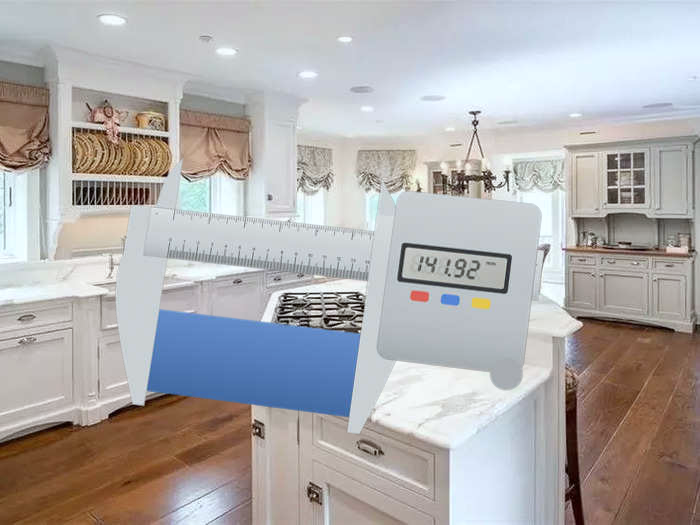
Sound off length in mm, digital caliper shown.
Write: 141.92 mm
